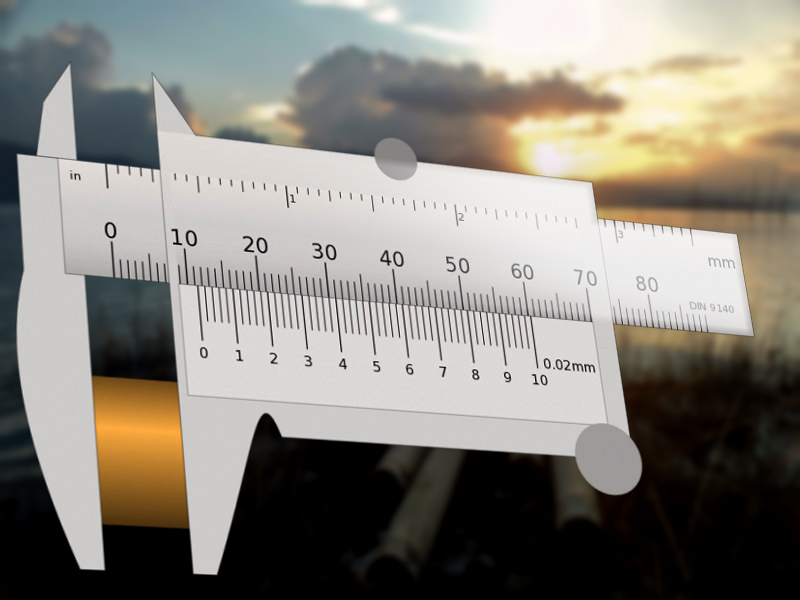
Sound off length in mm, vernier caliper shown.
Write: 11.4 mm
